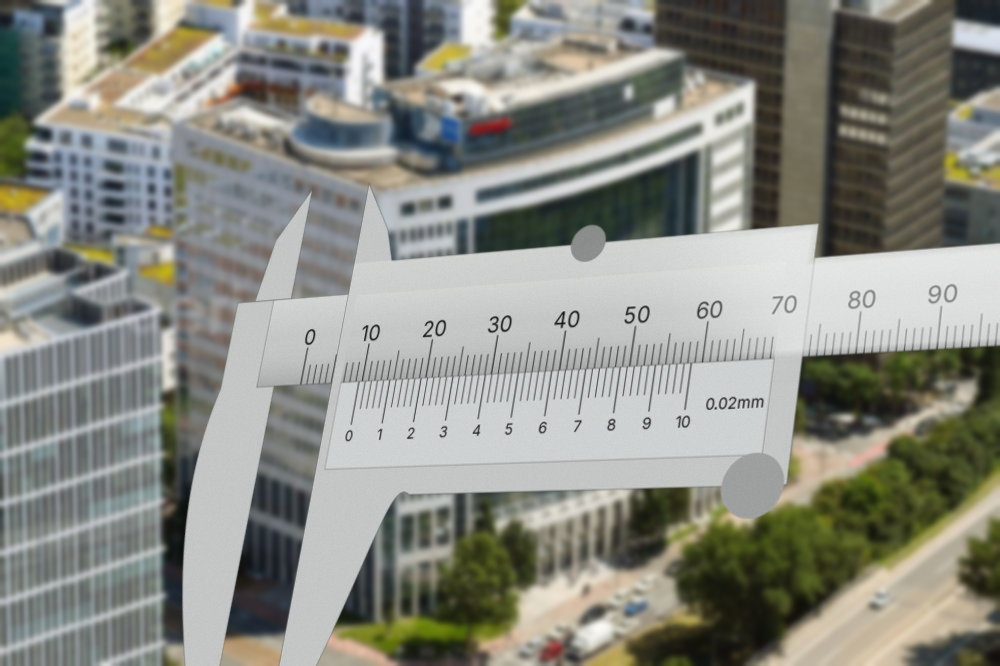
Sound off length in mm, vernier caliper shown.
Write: 9.5 mm
